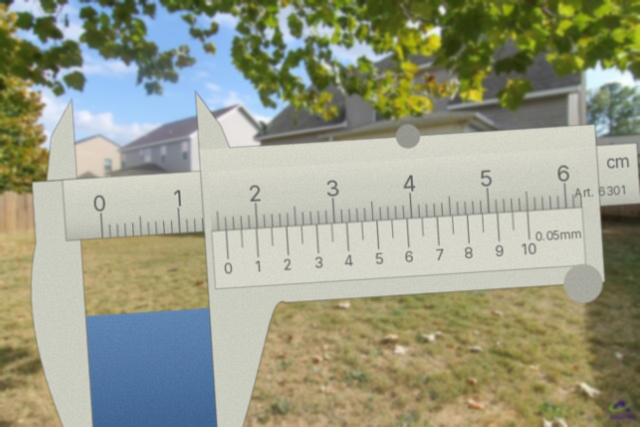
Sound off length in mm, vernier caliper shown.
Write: 16.0 mm
